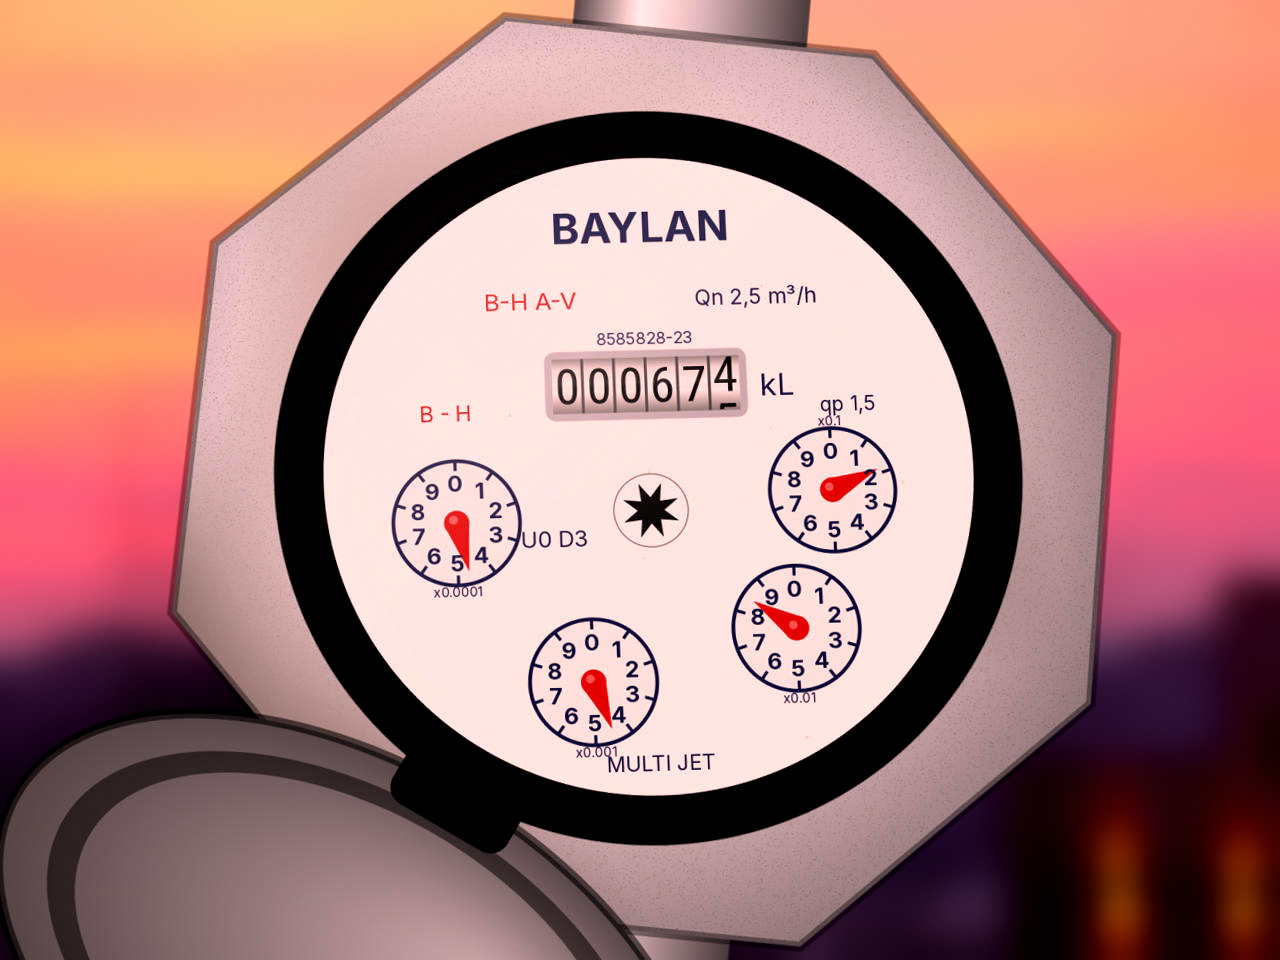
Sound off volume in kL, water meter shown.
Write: 674.1844 kL
